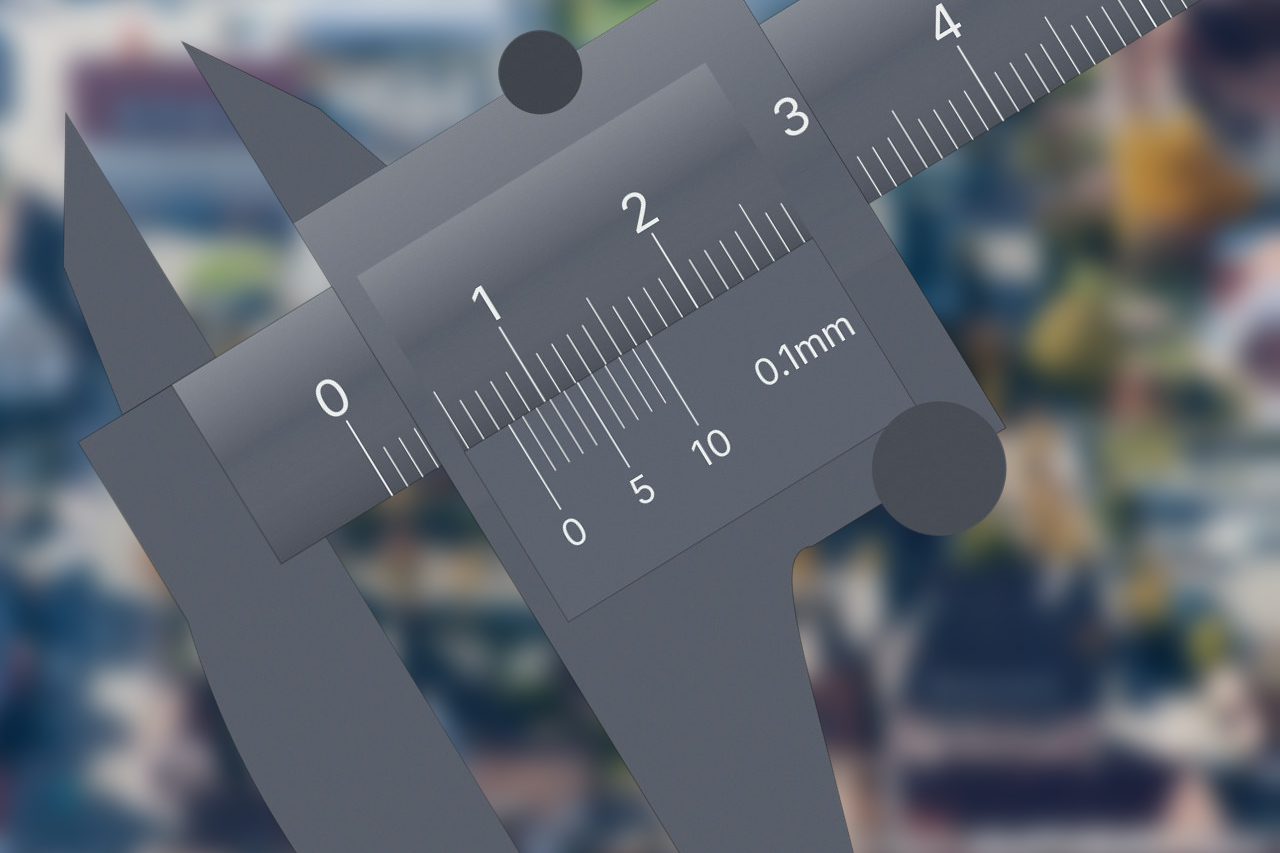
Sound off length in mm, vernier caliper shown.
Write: 7.6 mm
